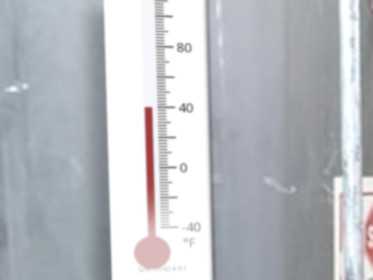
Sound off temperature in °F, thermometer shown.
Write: 40 °F
